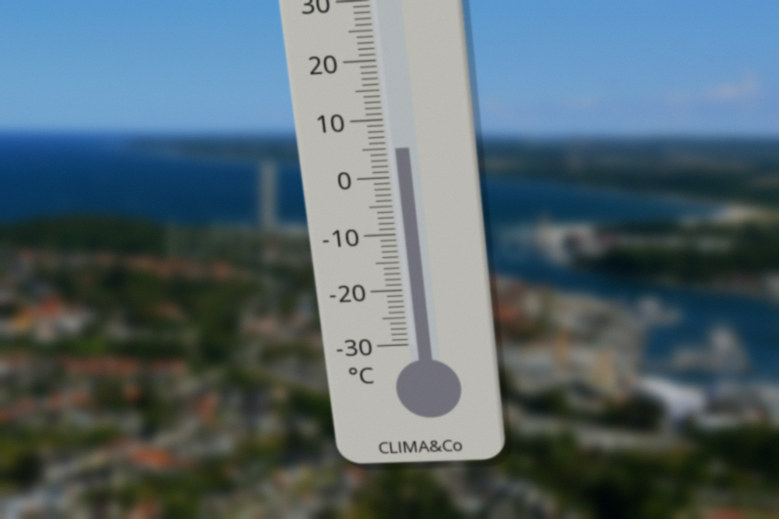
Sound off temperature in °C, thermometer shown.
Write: 5 °C
